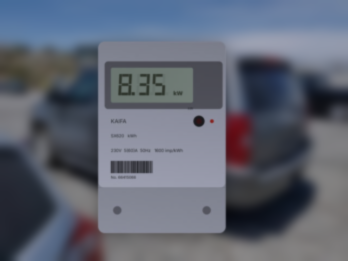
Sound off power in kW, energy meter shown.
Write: 8.35 kW
